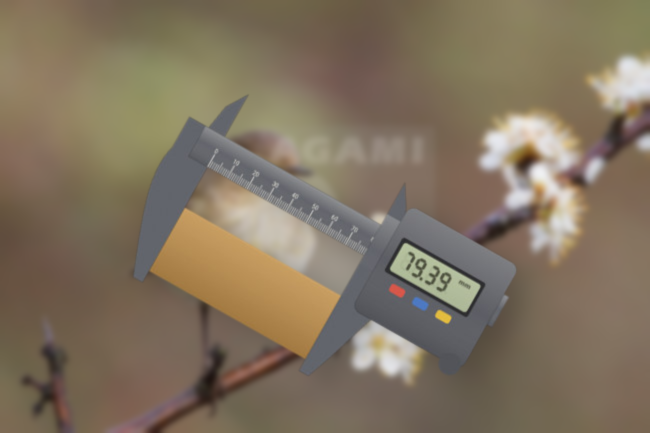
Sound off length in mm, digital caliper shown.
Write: 79.39 mm
